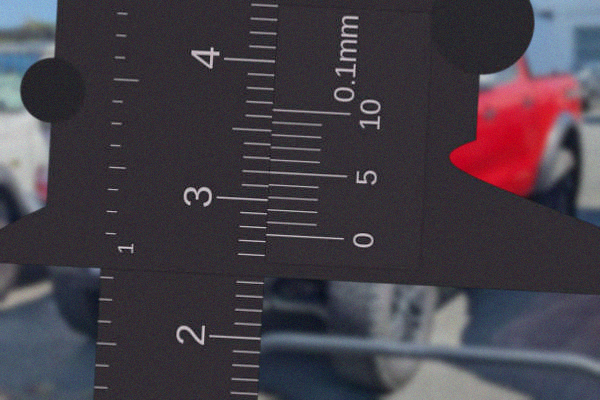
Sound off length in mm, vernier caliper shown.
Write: 27.5 mm
